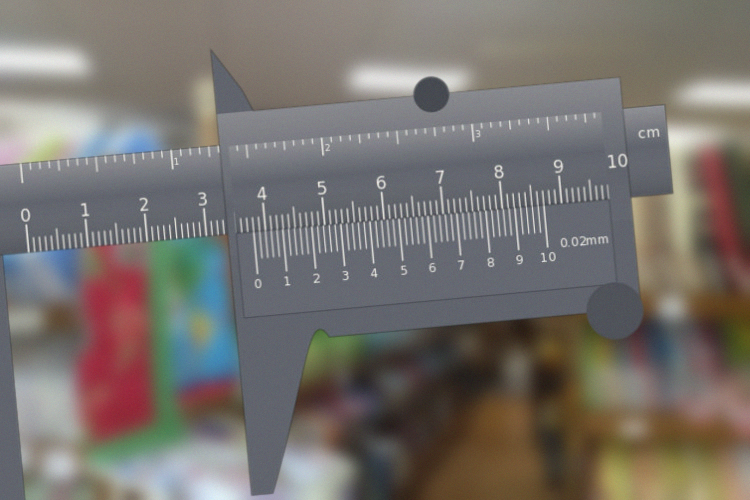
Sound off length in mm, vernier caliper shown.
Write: 38.0 mm
